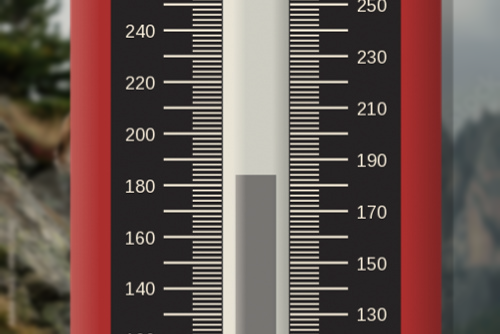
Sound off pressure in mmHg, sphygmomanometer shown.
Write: 184 mmHg
